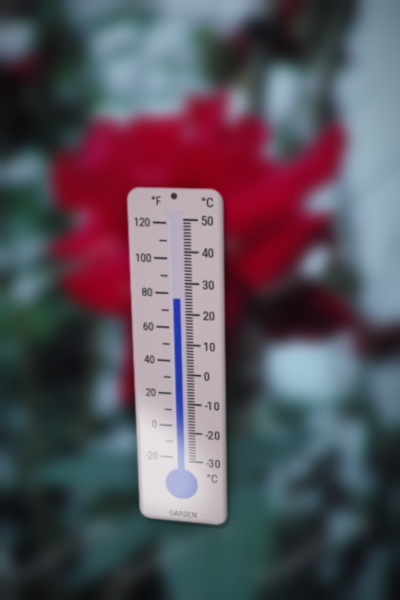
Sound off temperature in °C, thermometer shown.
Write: 25 °C
